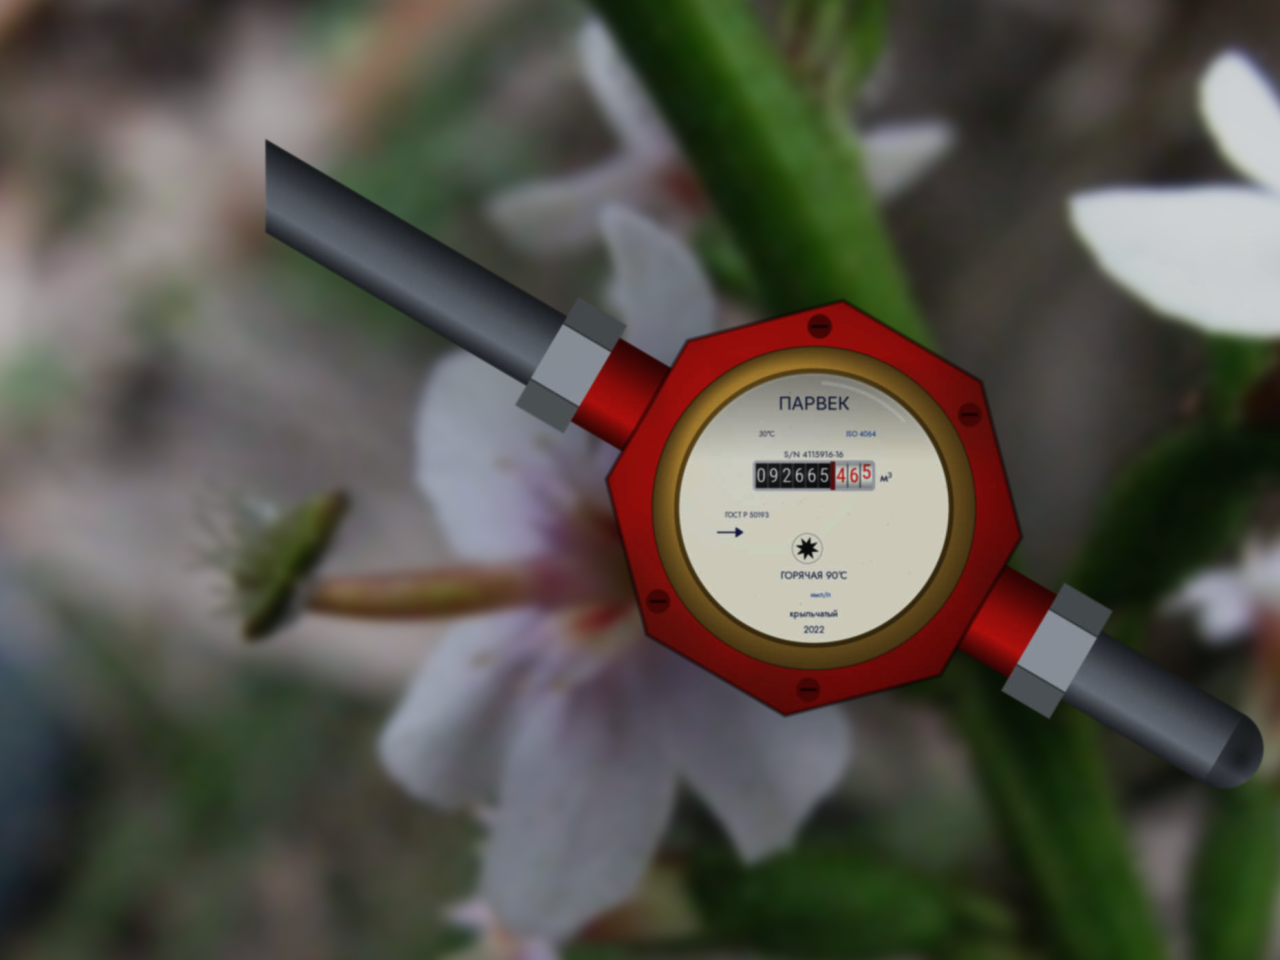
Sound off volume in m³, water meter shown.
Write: 92665.465 m³
